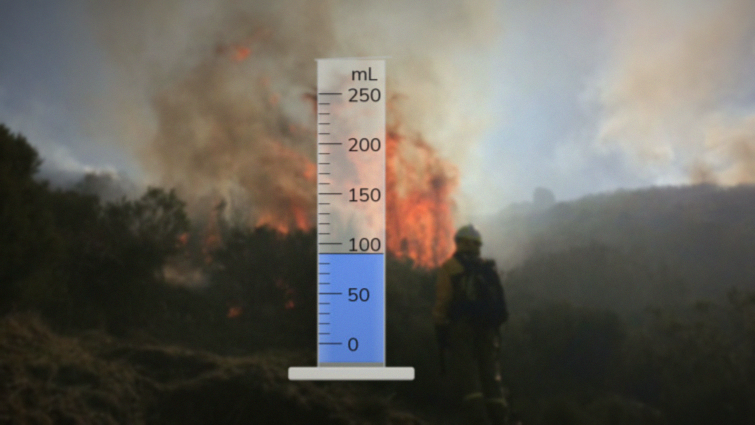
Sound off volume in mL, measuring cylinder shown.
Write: 90 mL
